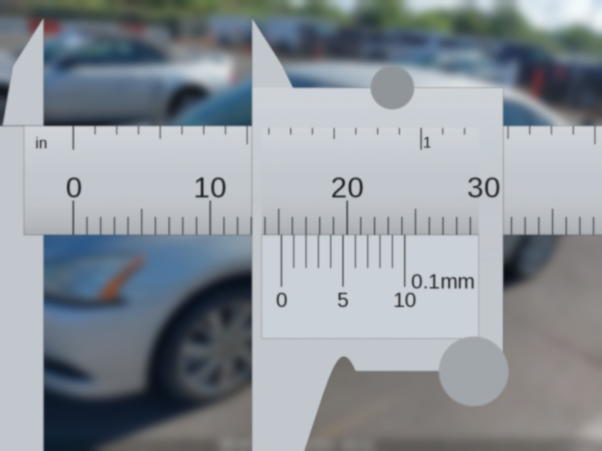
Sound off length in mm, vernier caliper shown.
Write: 15.2 mm
